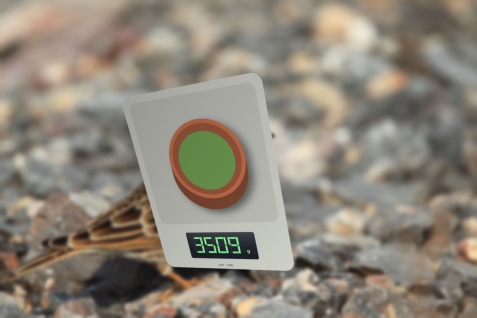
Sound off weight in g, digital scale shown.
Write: 3509 g
